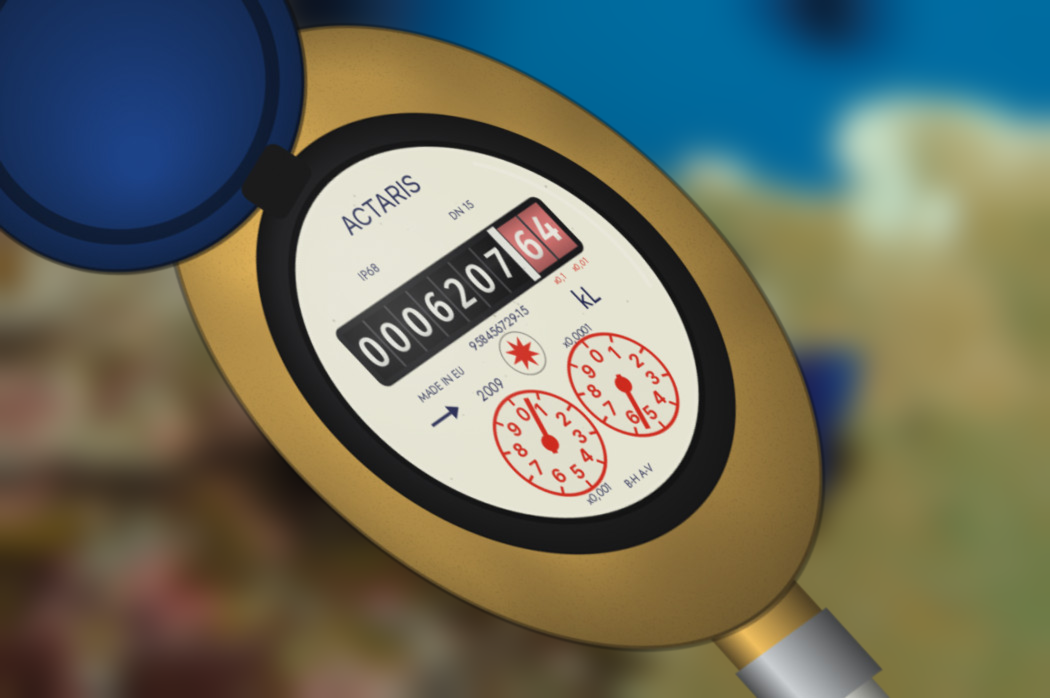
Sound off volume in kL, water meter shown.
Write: 6207.6405 kL
